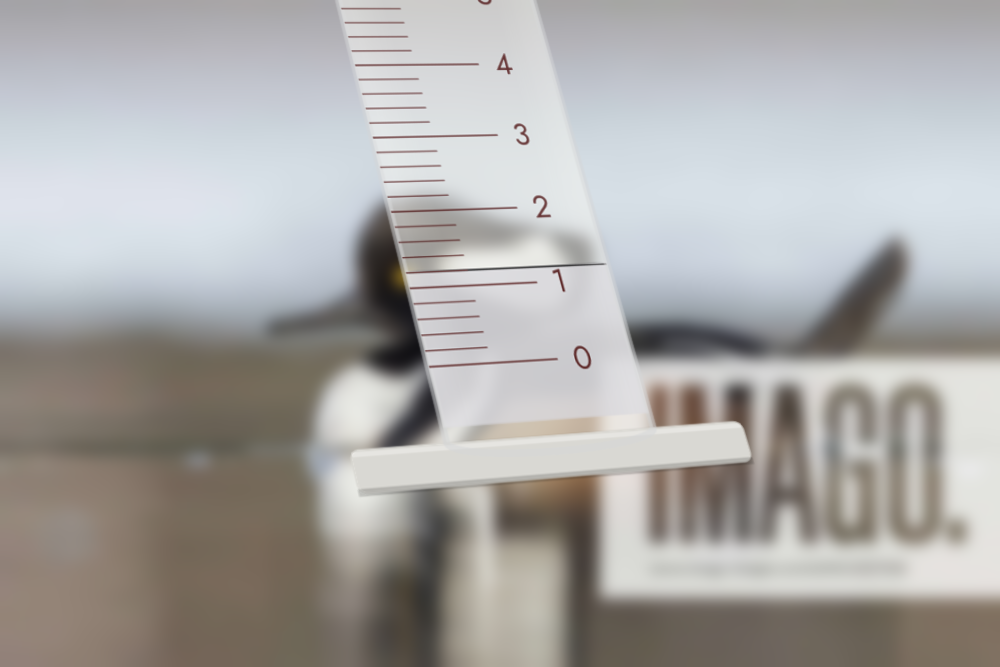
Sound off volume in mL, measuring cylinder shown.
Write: 1.2 mL
